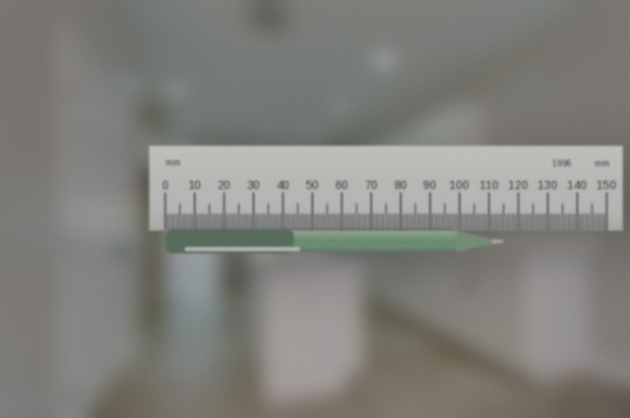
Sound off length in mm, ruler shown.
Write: 115 mm
